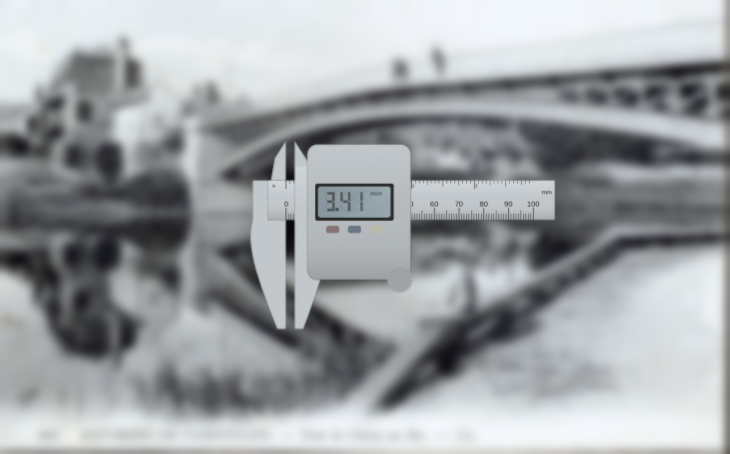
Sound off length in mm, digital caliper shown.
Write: 3.41 mm
